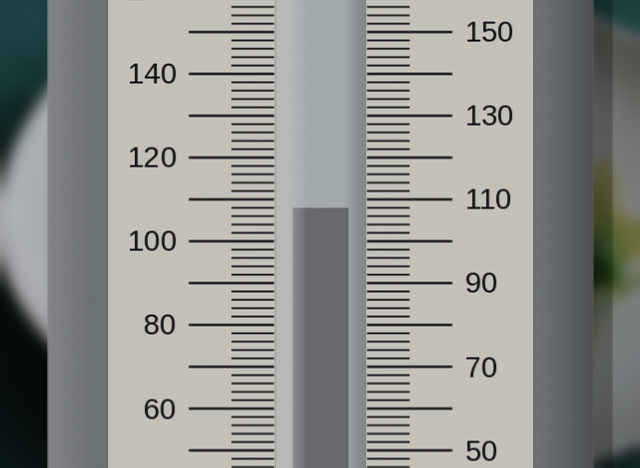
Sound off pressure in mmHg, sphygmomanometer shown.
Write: 108 mmHg
